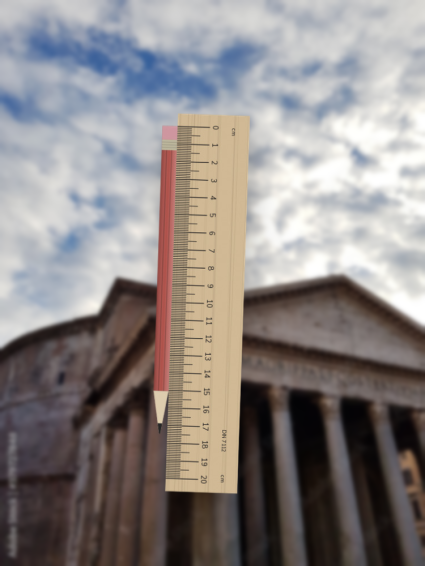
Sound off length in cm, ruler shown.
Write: 17.5 cm
